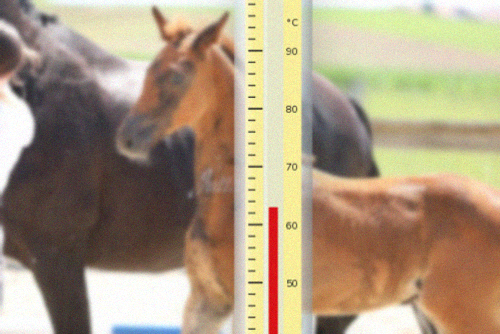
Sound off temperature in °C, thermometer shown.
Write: 63 °C
